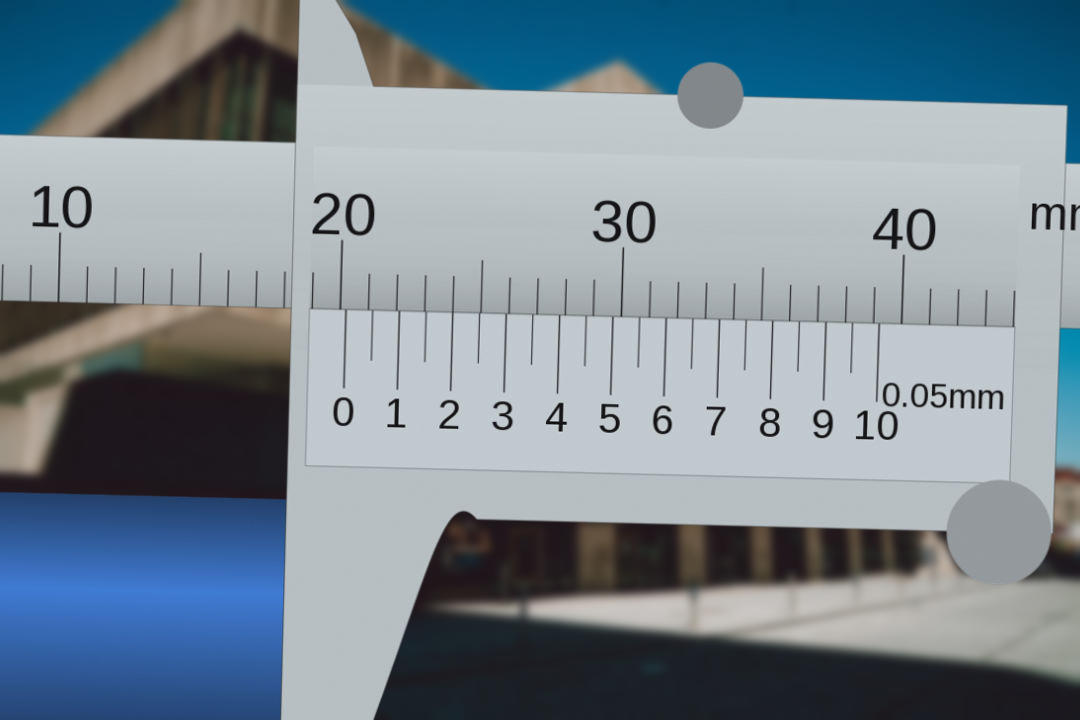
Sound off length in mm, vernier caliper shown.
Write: 20.20 mm
